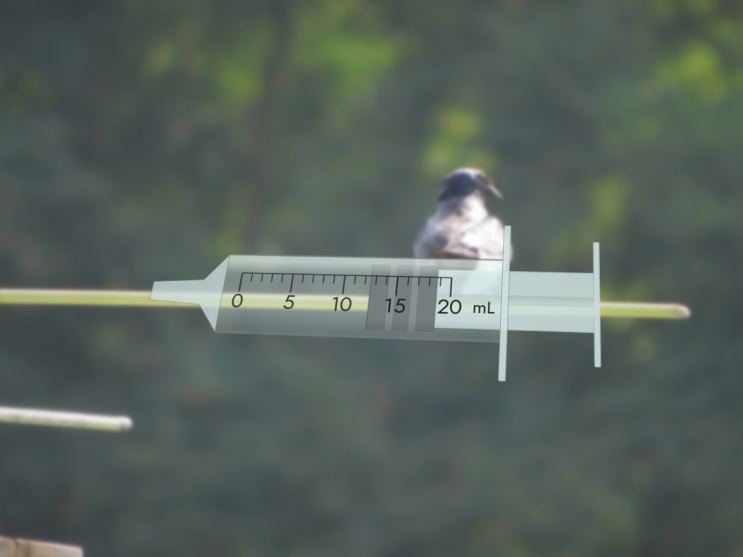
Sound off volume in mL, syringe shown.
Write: 12.5 mL
